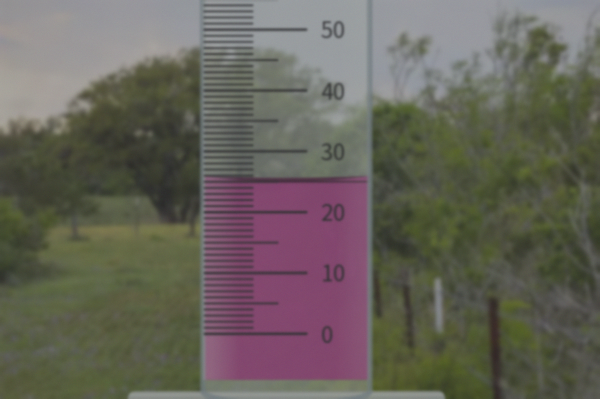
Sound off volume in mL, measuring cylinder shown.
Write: 25 mL
